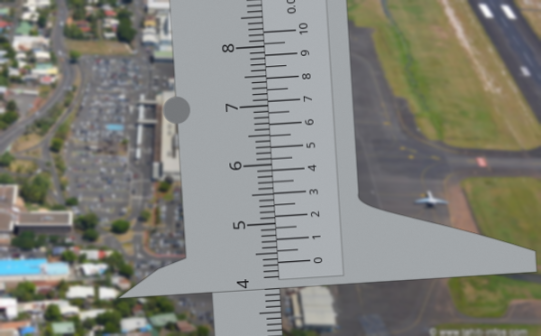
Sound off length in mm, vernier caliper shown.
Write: 43.4 mm
